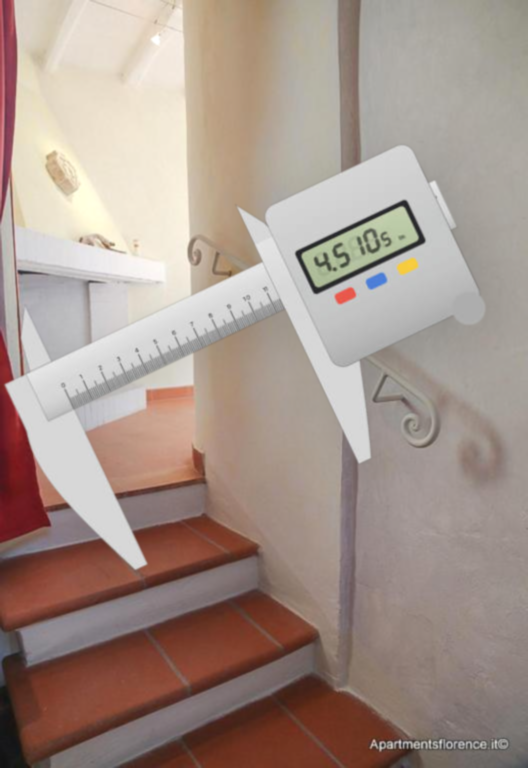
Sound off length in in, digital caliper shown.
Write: 4.5105 in
